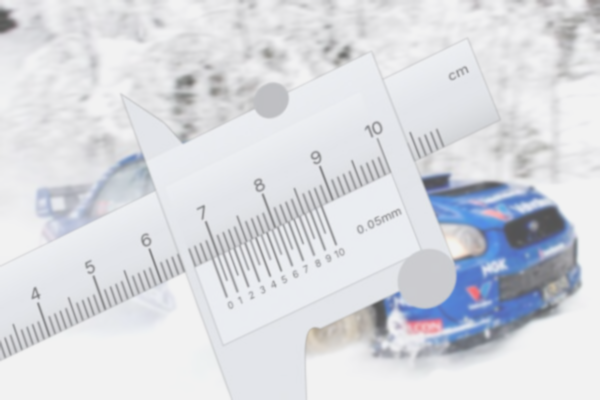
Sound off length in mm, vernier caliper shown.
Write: 69.0 mm
